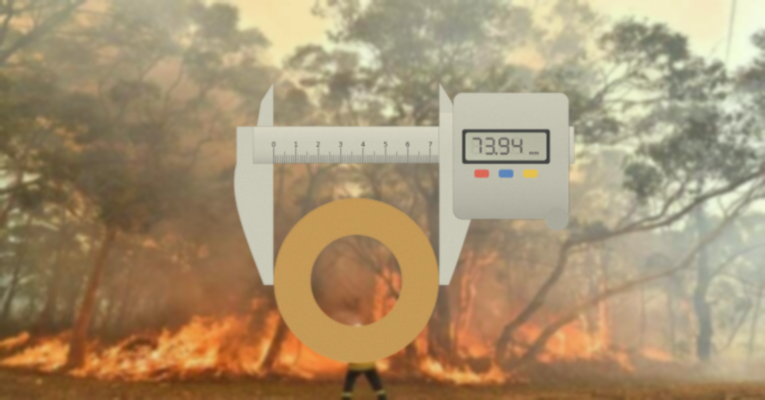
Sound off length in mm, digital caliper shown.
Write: 73.94 mm
